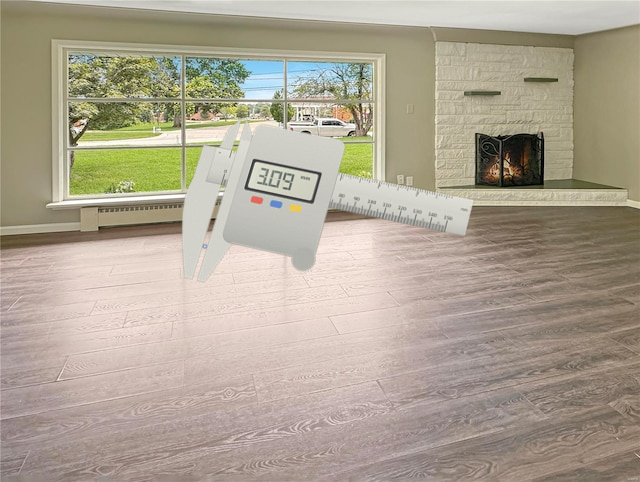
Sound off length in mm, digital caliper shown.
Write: 3.09 mm
